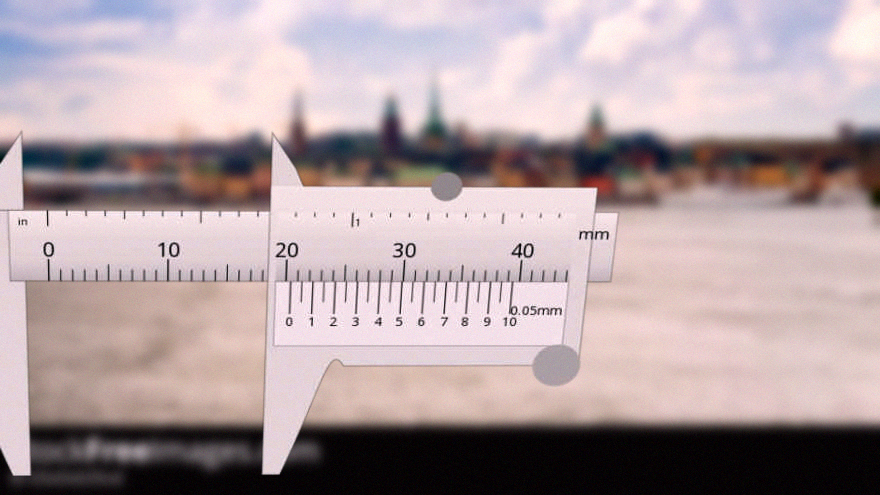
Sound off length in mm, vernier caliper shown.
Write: 20.4 mm
